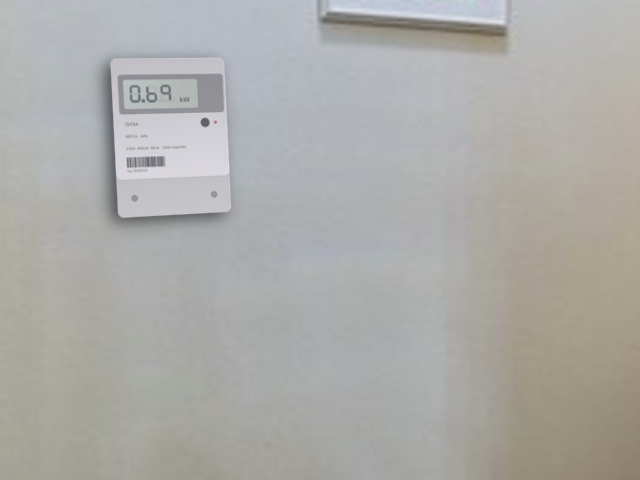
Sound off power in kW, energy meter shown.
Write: 0.69 kW
